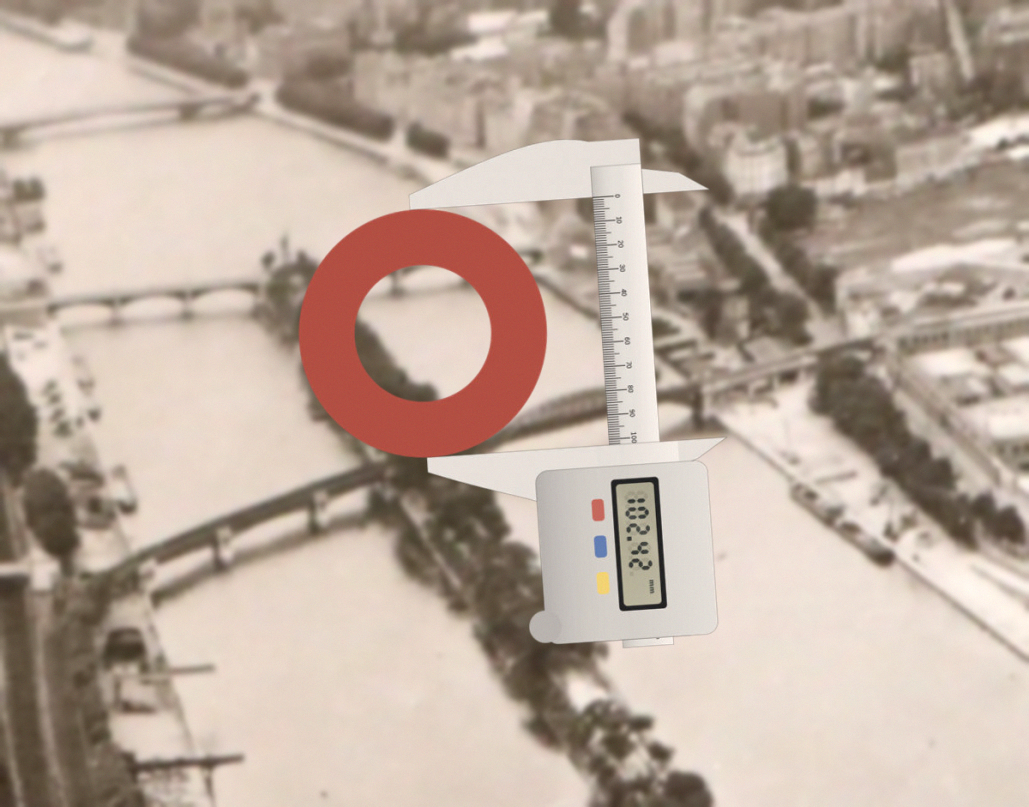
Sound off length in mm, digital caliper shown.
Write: 102.42 mm
